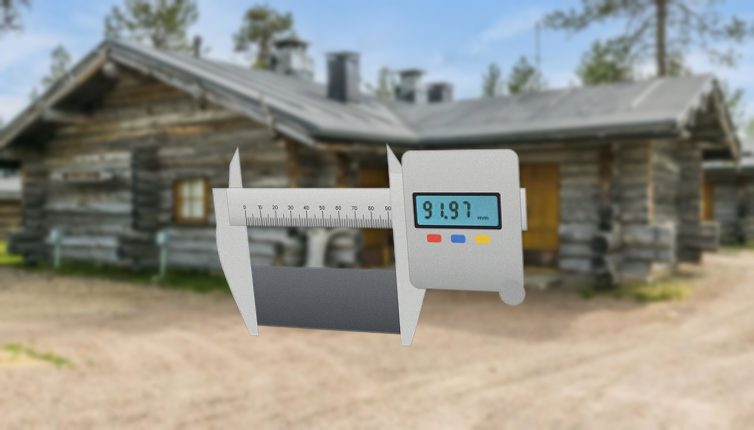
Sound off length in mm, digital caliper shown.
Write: 91.97 mm
